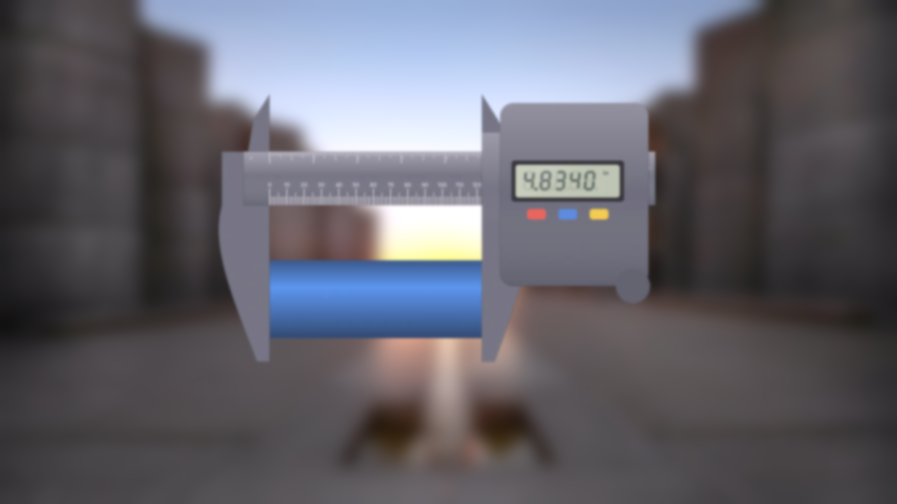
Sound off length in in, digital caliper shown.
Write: 4.8340 in
